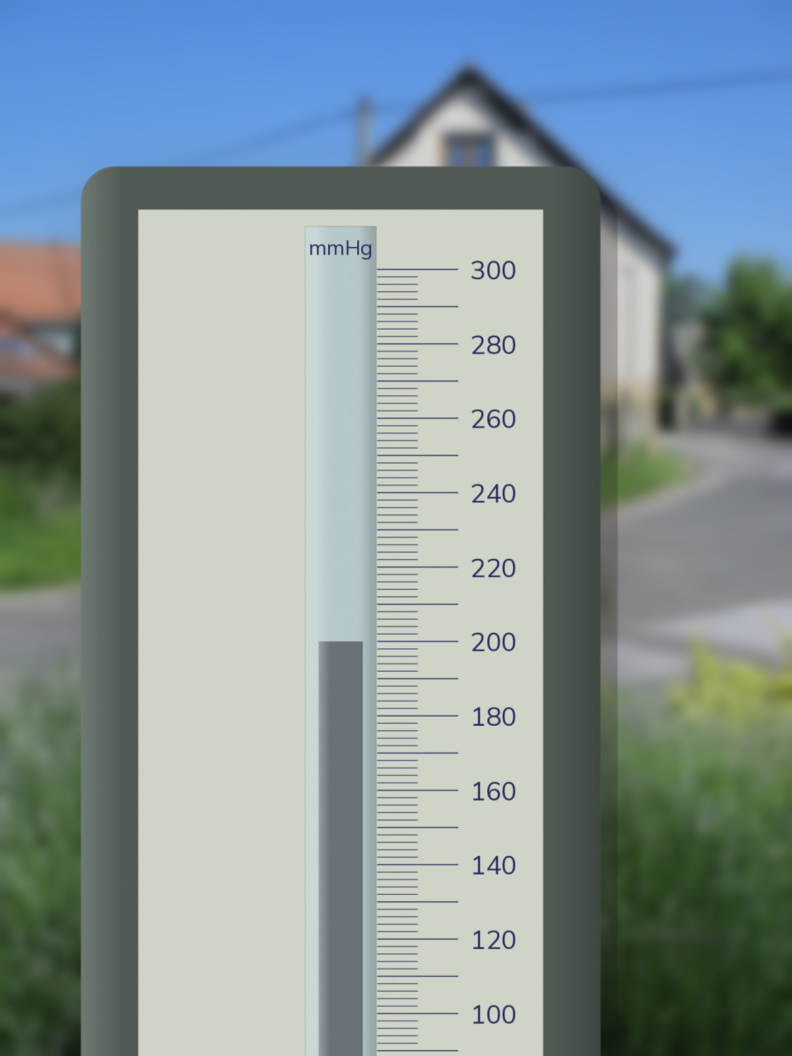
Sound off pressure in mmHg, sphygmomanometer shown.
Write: 200 mmHg
